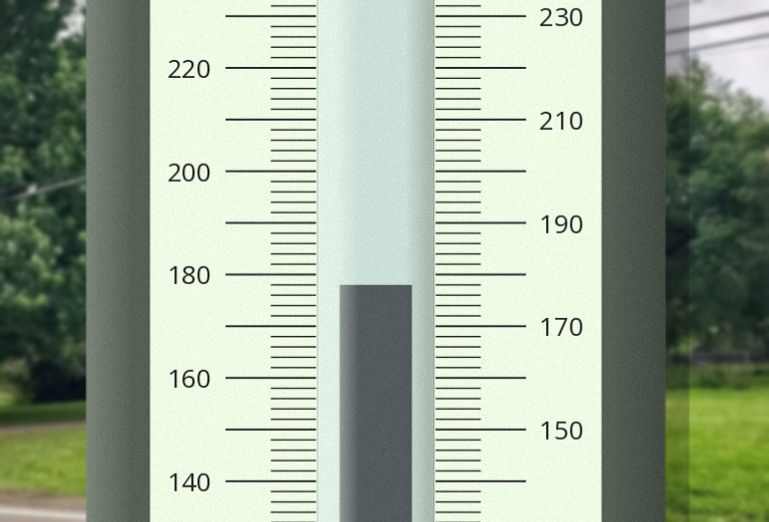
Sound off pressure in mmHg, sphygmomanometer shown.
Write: 178 mmHg
